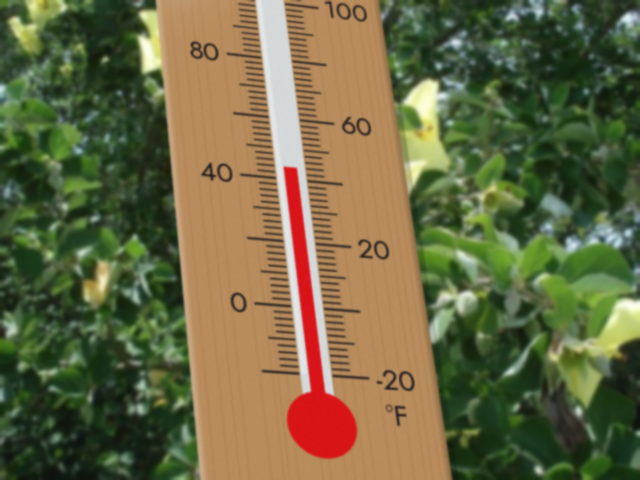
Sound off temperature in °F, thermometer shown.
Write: 44 °F
